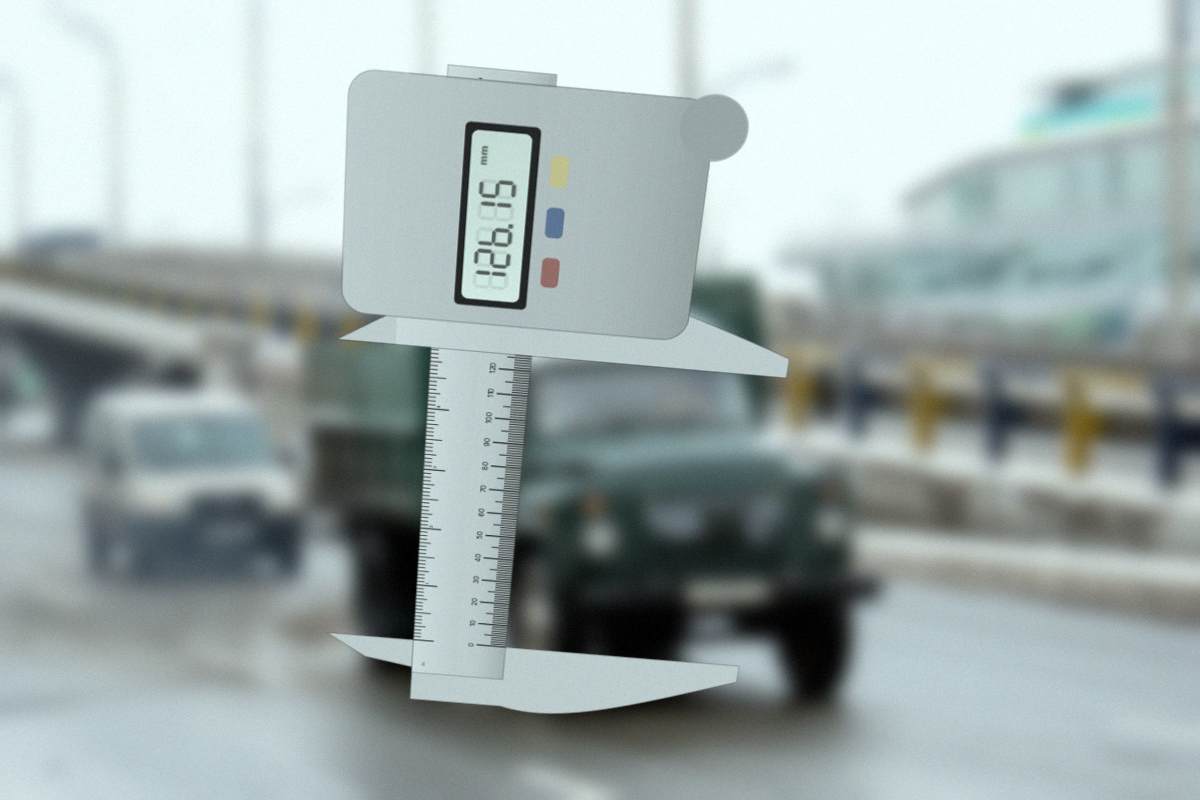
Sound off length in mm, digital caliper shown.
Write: 126.15 mm
